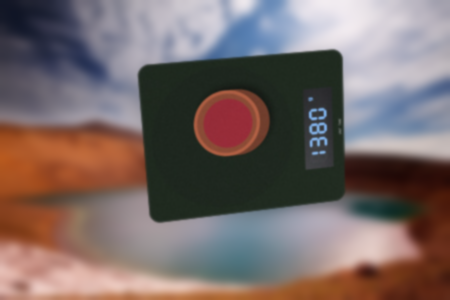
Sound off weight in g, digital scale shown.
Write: 1380 g
